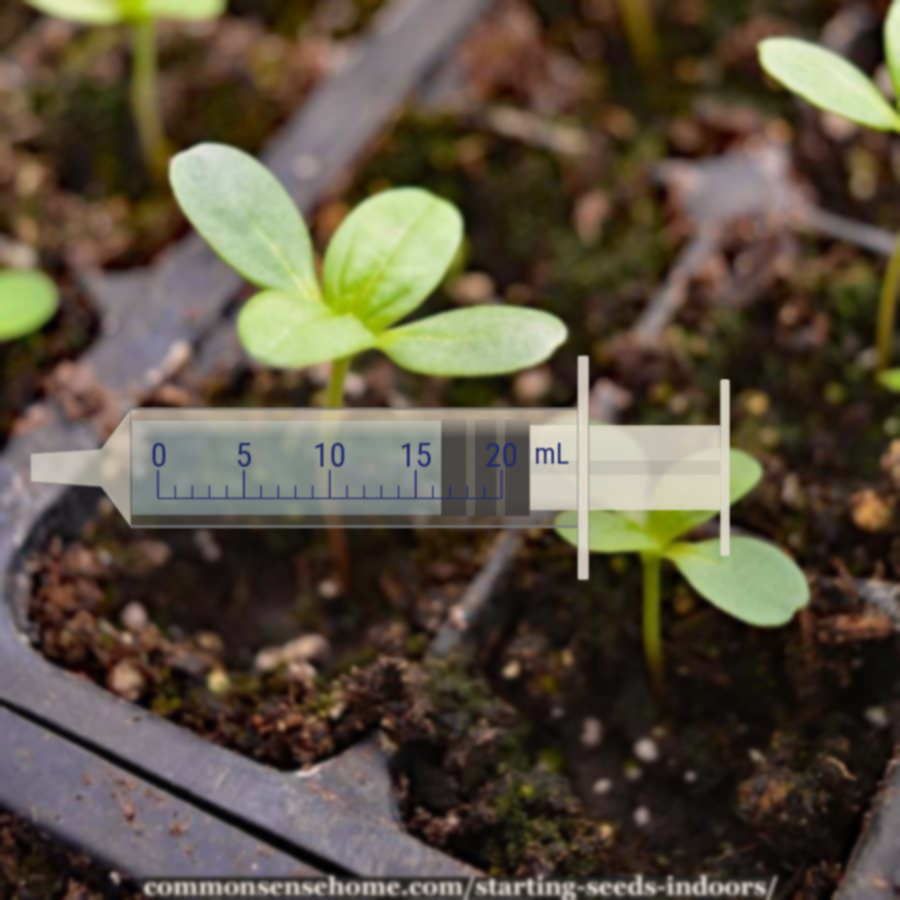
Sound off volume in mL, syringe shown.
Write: 16.5 mL
